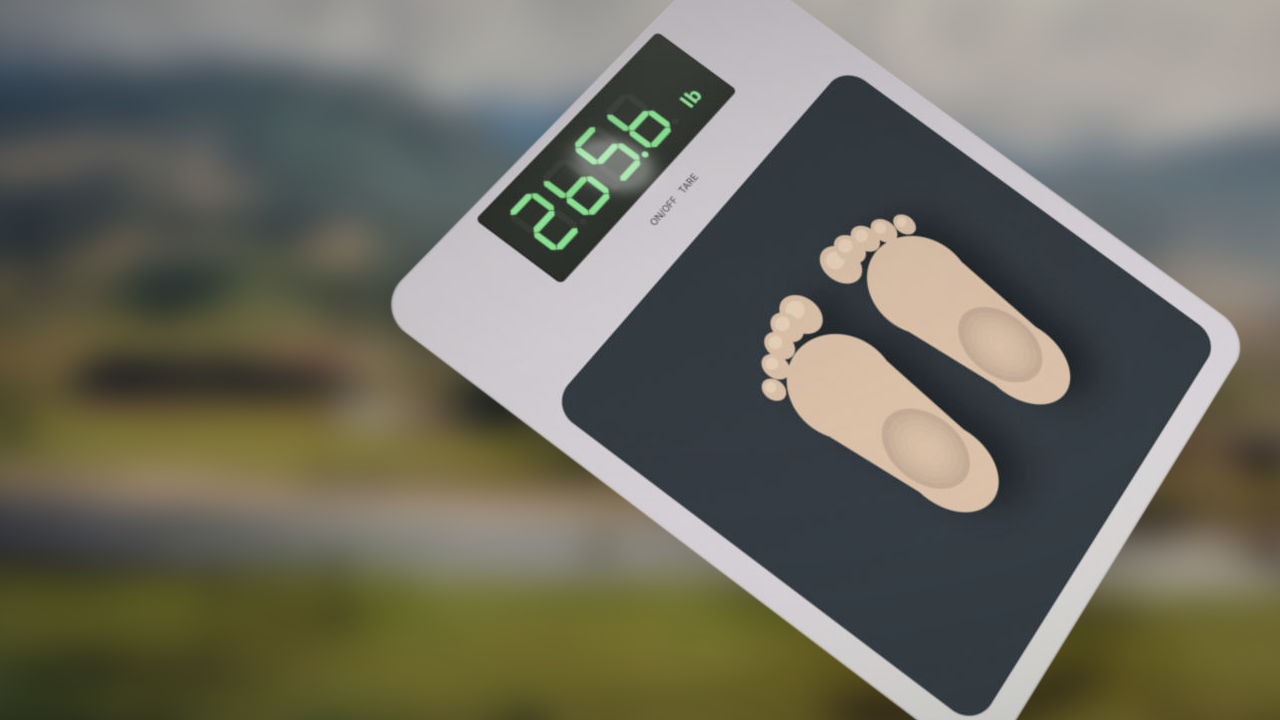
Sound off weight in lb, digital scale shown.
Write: 265.6 lb
